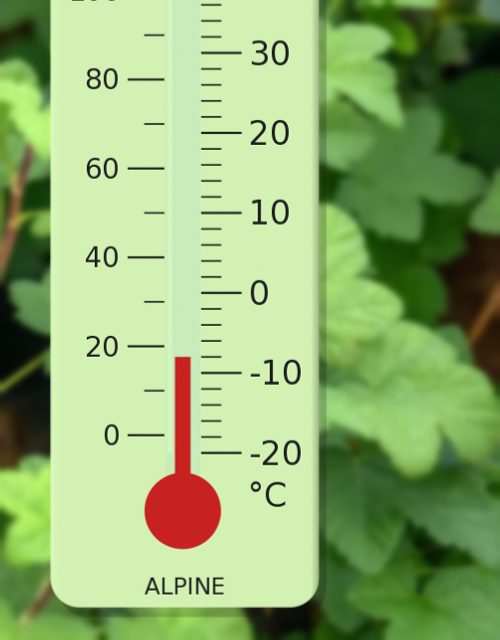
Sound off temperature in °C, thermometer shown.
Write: -8 °C
